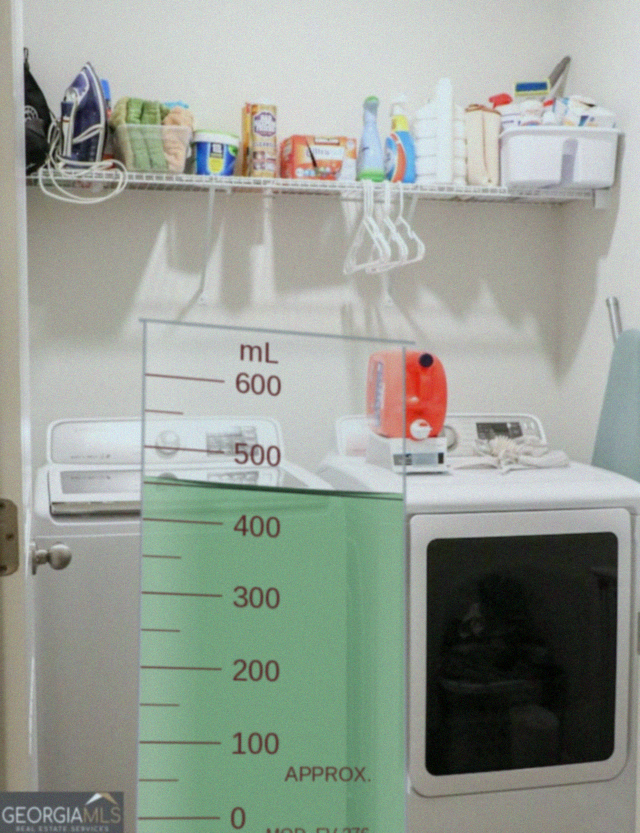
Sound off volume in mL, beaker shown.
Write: 450 mL
